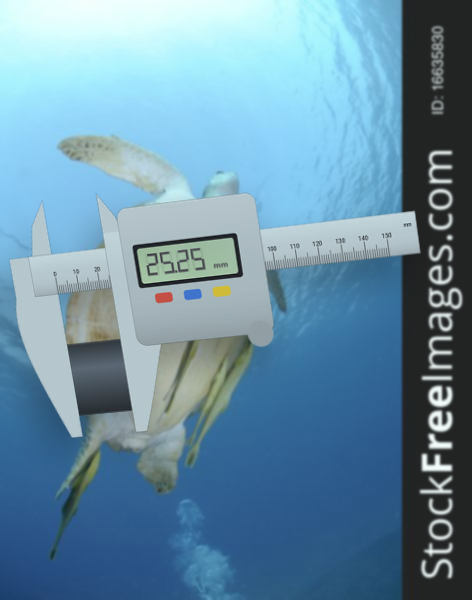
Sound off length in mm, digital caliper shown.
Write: 25.25 mm
